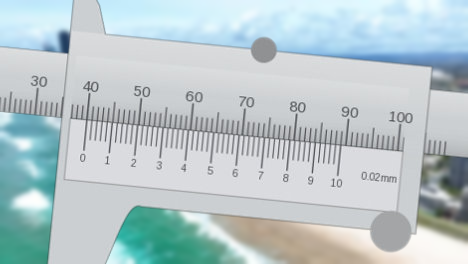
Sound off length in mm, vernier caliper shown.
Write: 40.0 mm
